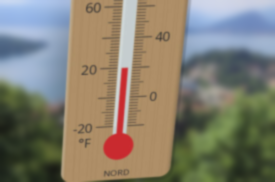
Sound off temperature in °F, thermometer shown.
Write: 20 °F
